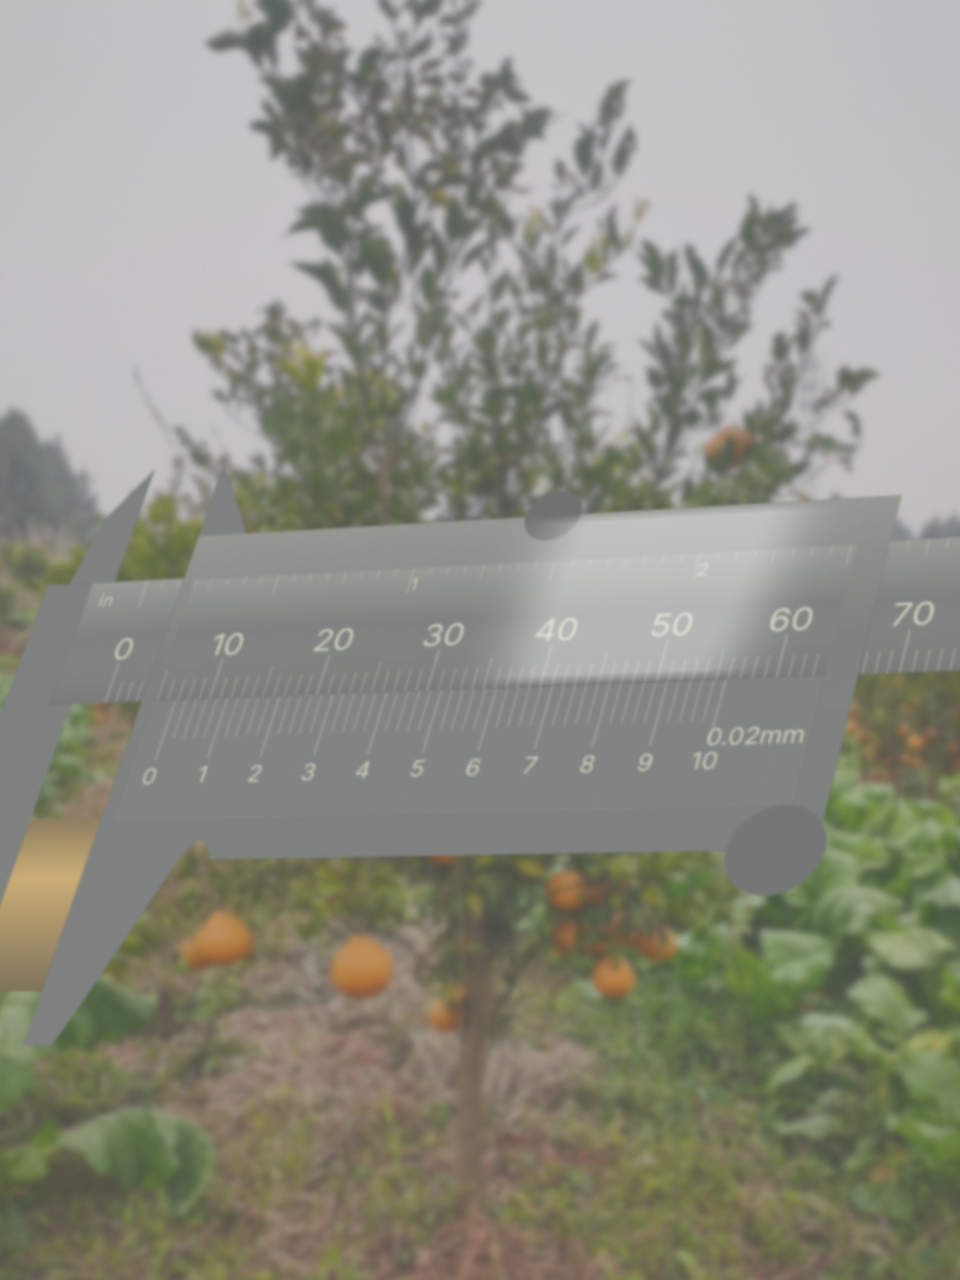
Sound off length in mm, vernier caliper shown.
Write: 6.8 mm
